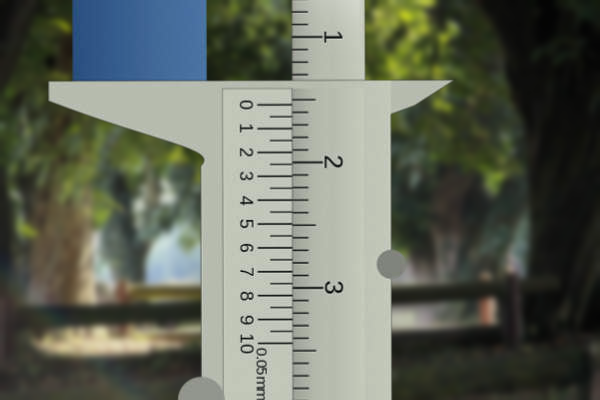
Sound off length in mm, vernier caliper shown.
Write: 15.4 mm
